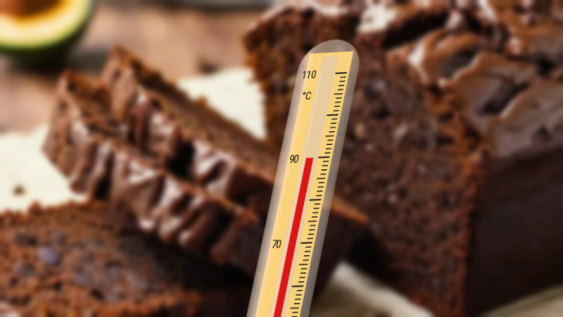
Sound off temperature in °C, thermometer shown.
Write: 90 °C
